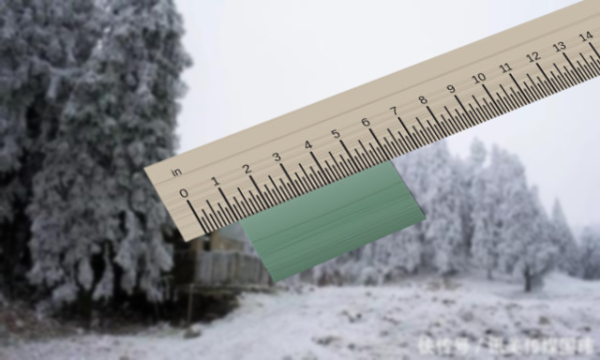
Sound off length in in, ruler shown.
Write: 5 in
